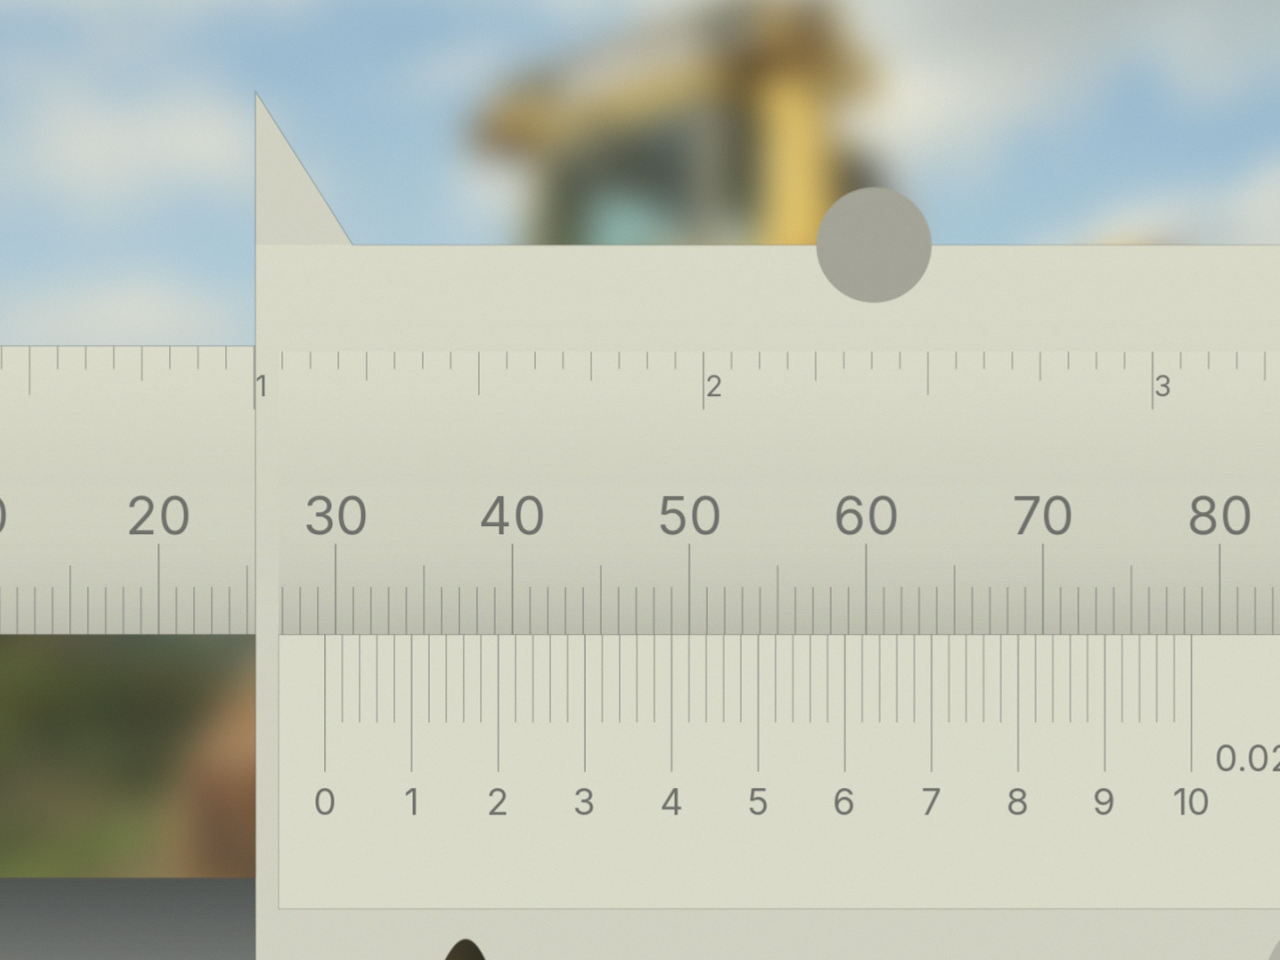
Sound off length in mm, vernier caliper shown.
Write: 29.4 mm
